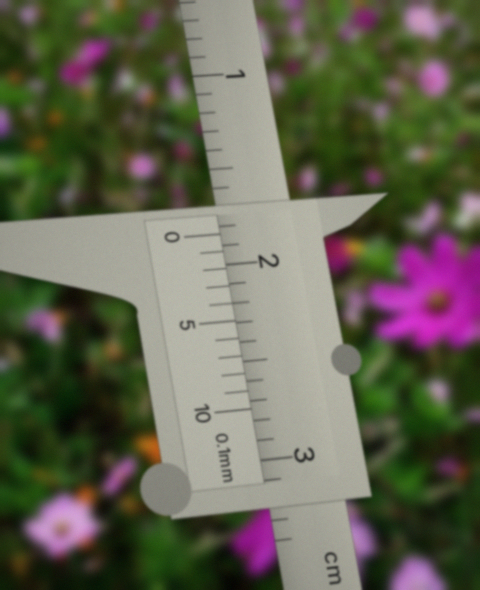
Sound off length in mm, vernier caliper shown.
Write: 18.4 mm
